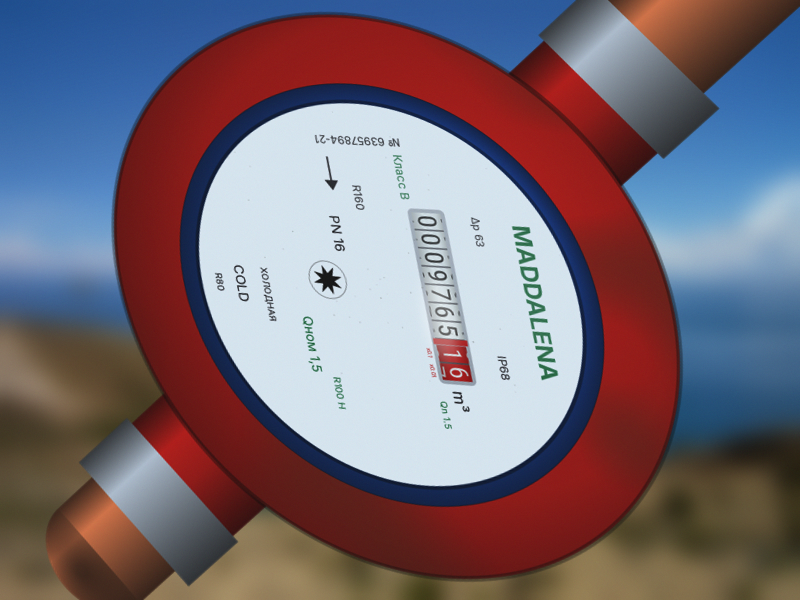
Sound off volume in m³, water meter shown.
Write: 9765.16 m³
